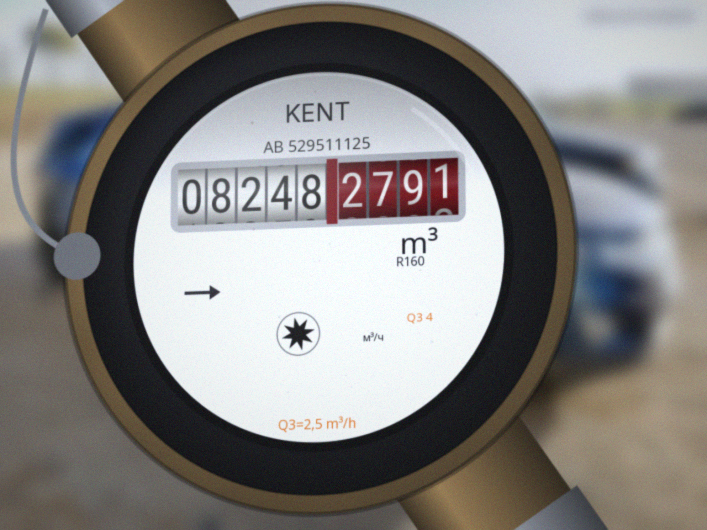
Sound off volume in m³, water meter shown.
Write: 8248.2791 m³
